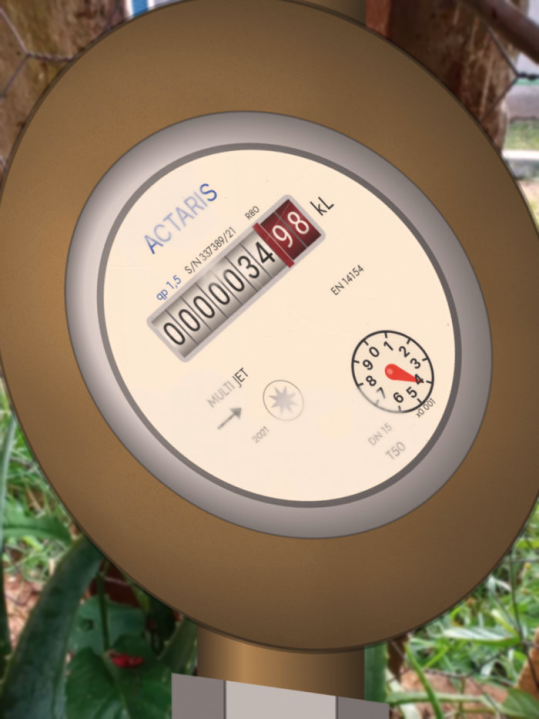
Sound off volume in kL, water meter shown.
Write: 34.984 kL
